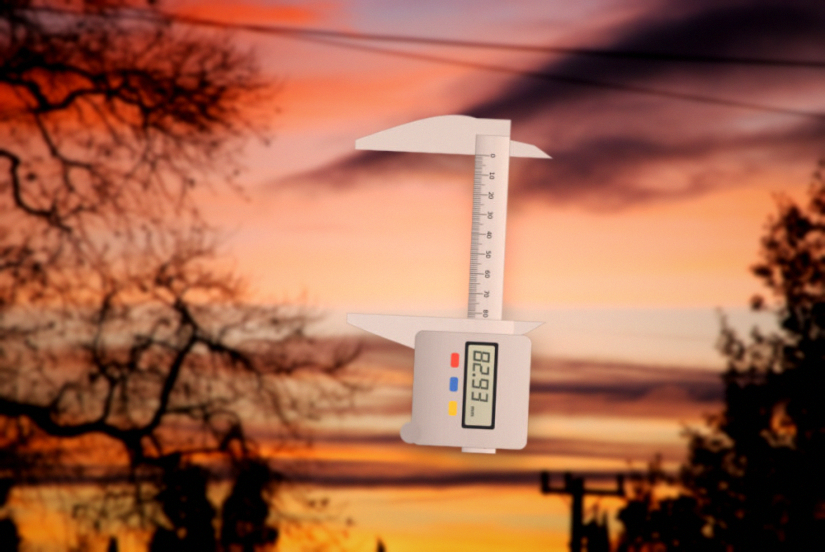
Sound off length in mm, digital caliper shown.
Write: 82.93 mm
